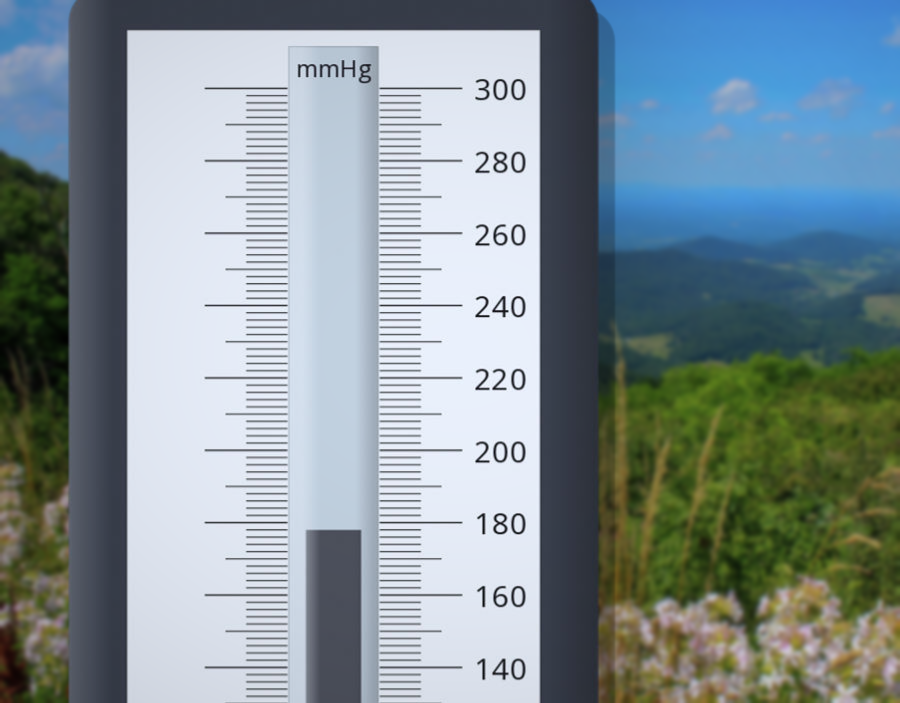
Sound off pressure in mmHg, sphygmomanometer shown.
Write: 178 mmHg
